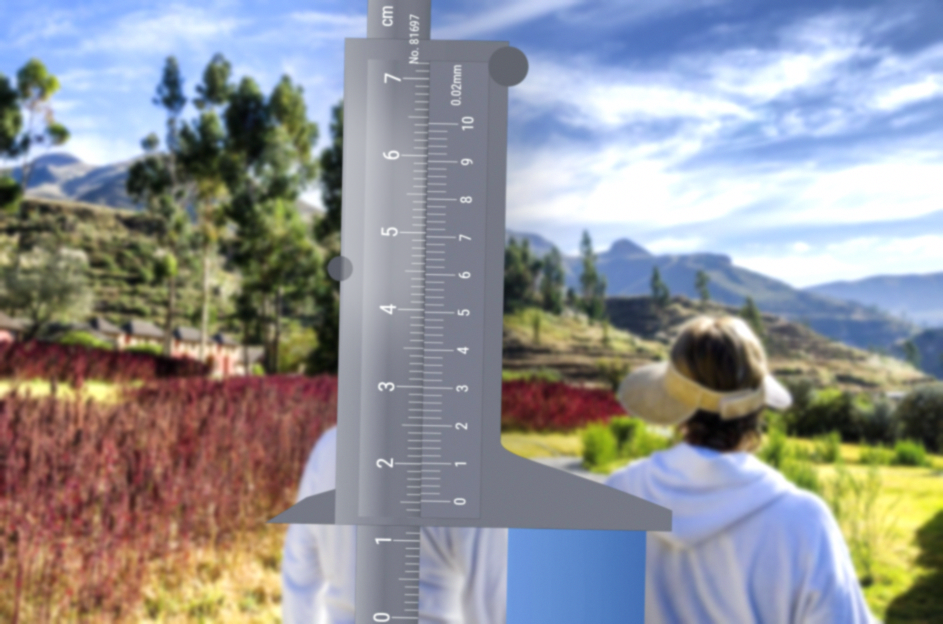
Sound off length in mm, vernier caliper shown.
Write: 15.2 mm
